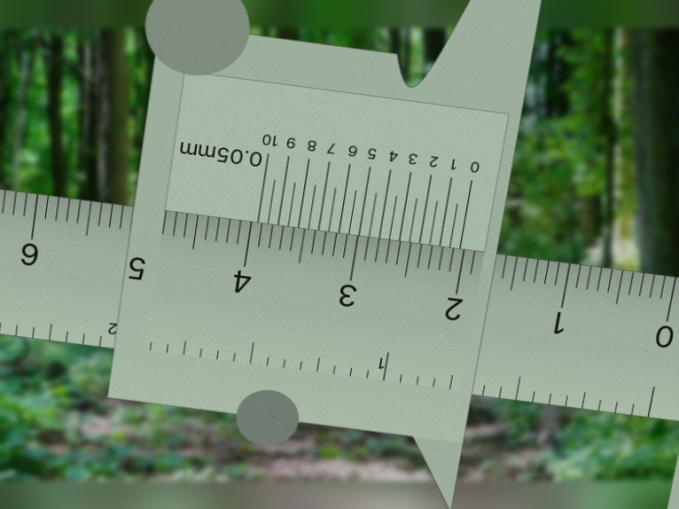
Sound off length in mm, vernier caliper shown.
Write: 20.4 mm
